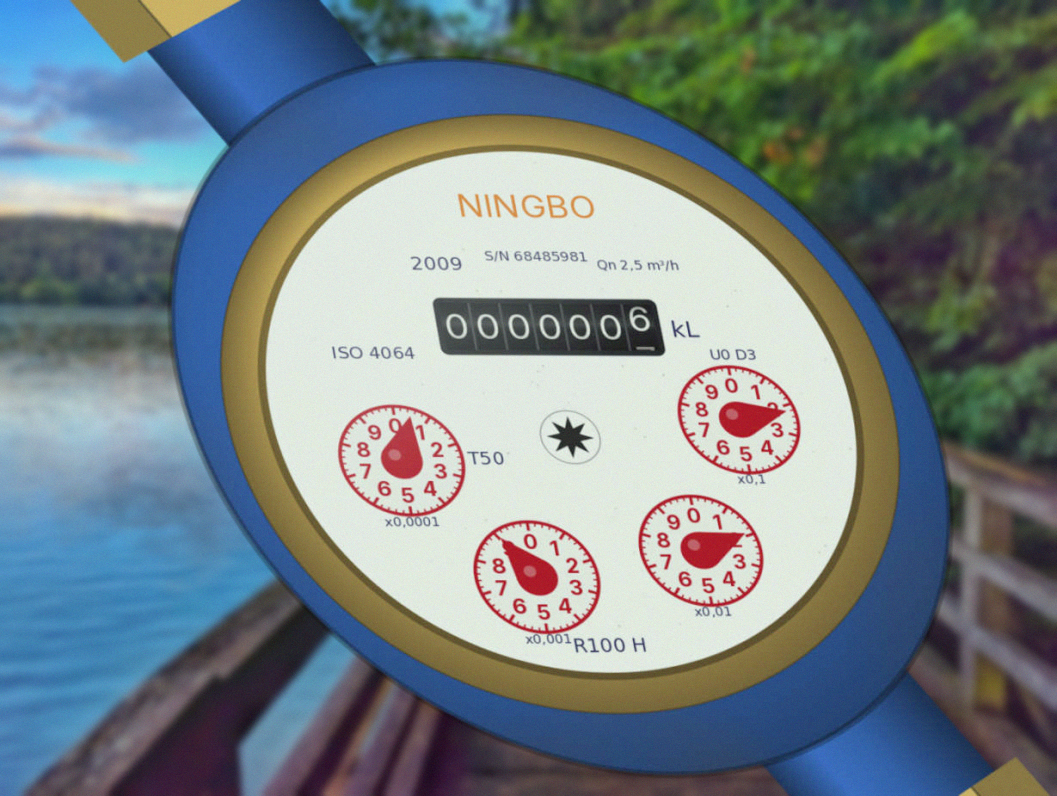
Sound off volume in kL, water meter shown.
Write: 6.2190 kL
